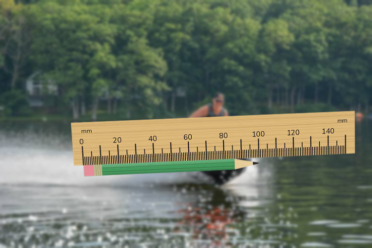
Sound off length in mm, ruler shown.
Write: 100 mm
